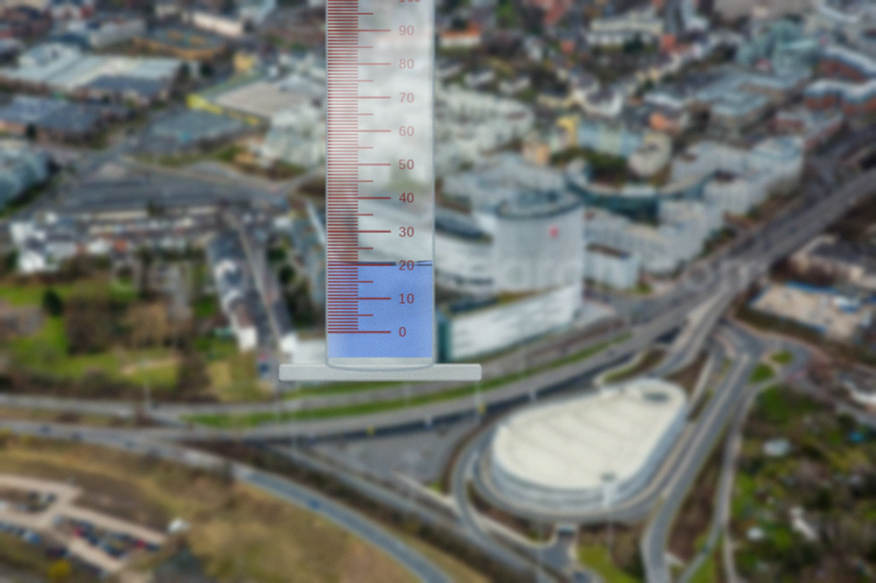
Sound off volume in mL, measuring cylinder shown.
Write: 20 mL
